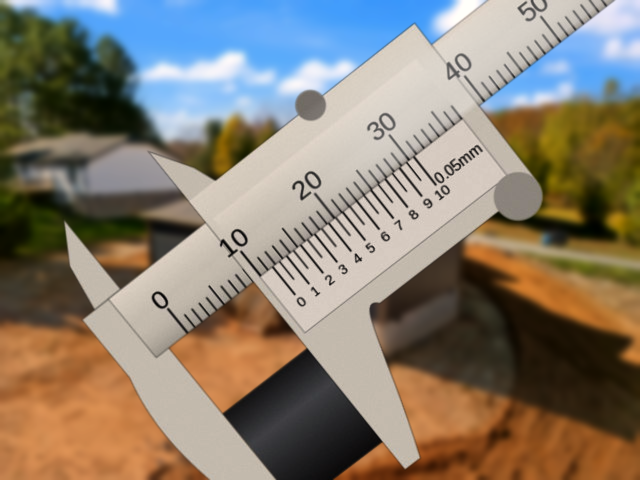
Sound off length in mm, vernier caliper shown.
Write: 11.6 mm
